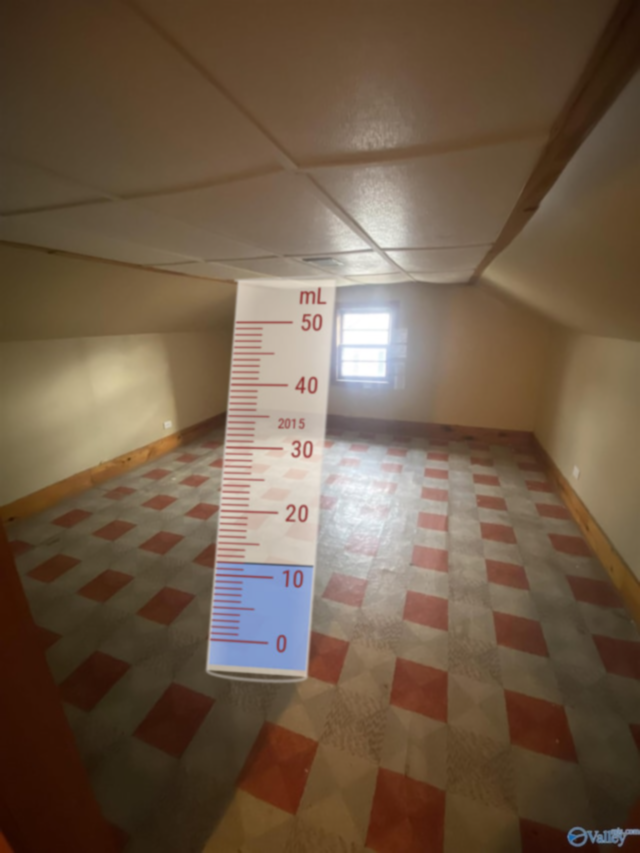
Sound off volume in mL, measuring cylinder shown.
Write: 12 mL
